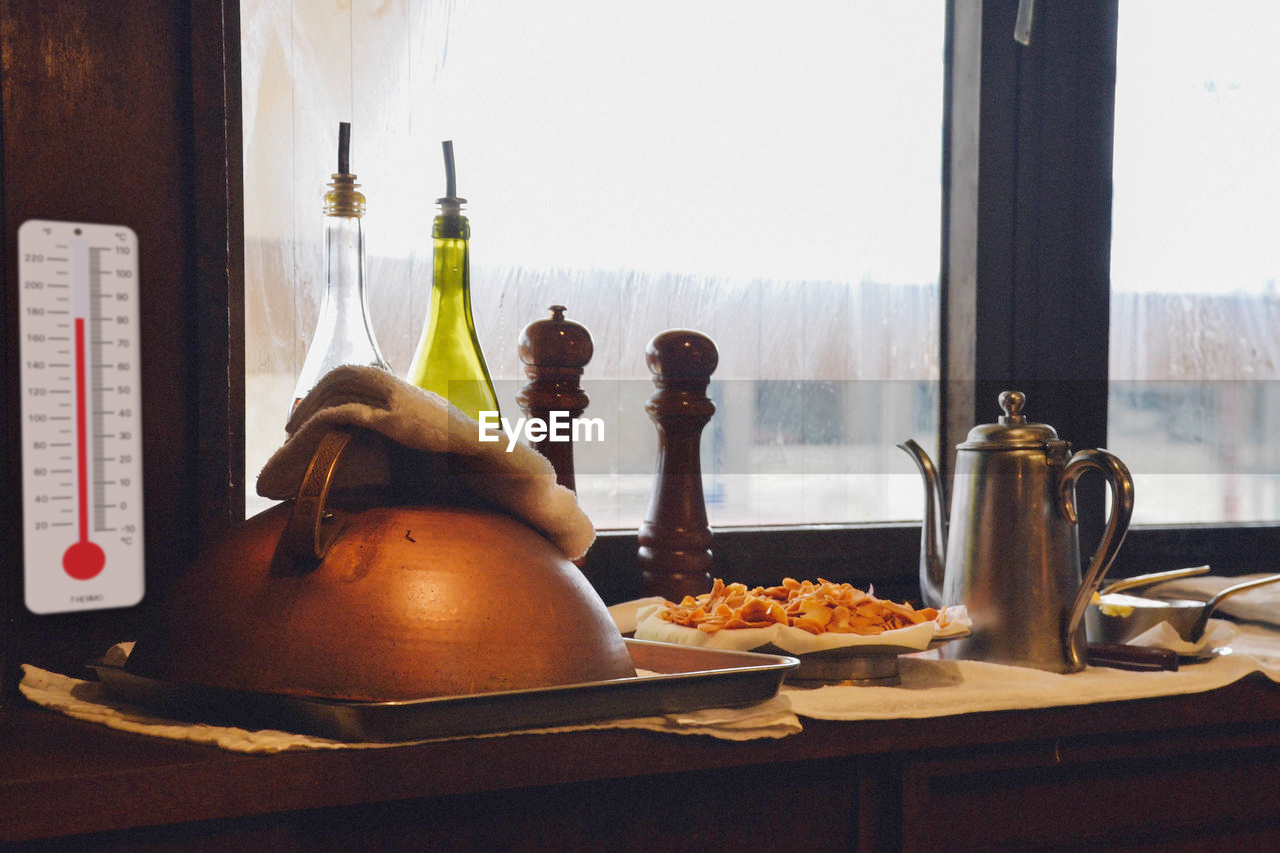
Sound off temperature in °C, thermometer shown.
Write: 80 °C
